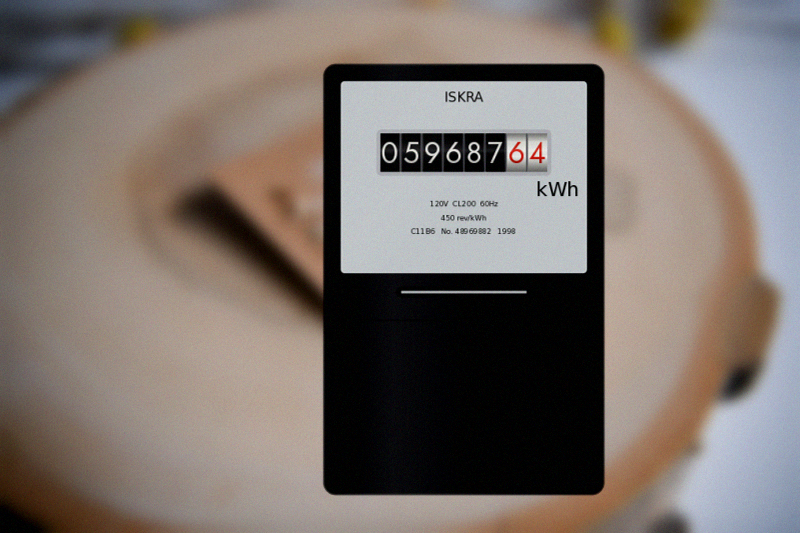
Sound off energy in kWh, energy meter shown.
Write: 59687.64 kWh
